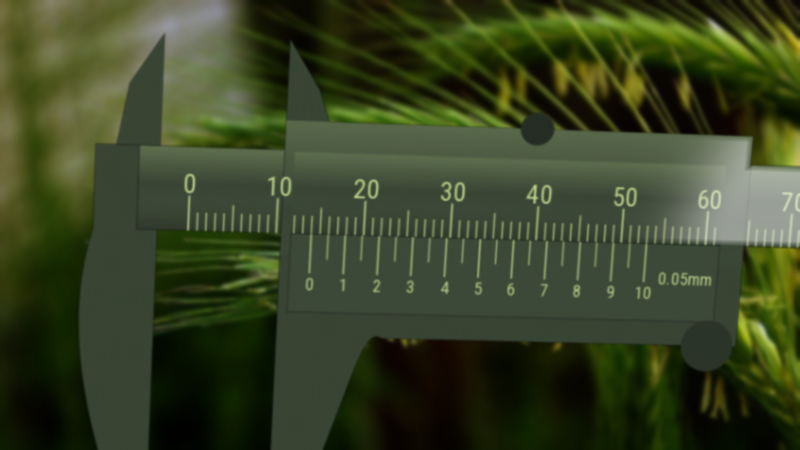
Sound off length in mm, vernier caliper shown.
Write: 14.0 mm
